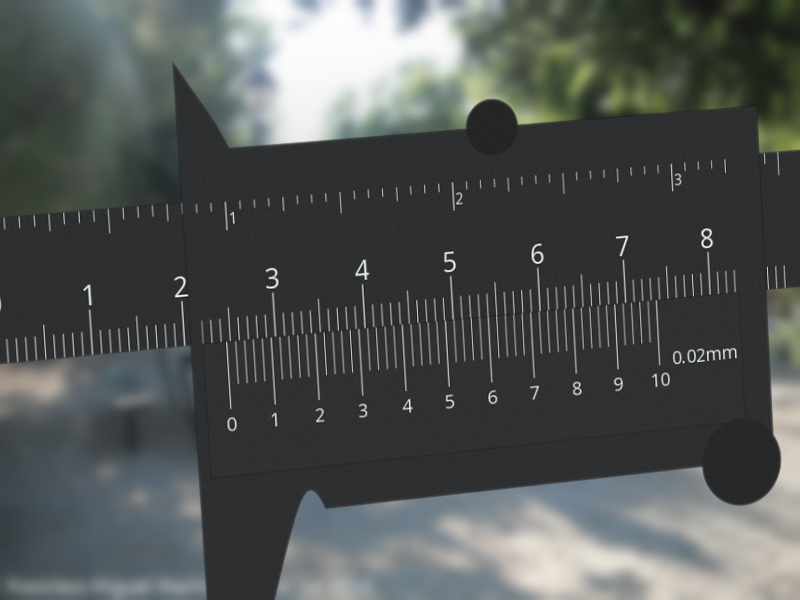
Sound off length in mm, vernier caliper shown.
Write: 24.6 mm
